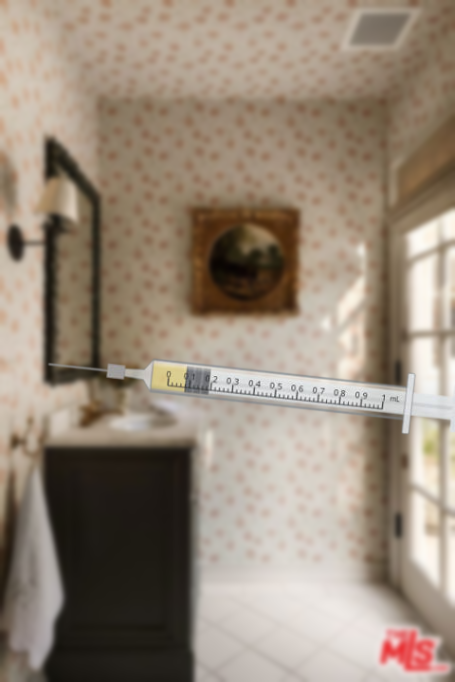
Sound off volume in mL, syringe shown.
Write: 0.08 mL
